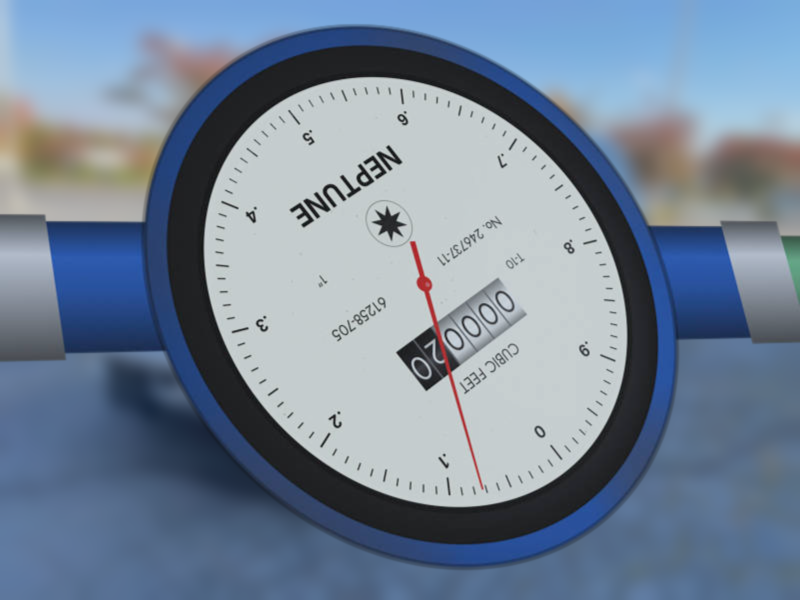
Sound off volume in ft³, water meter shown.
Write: 20.07 ft³
